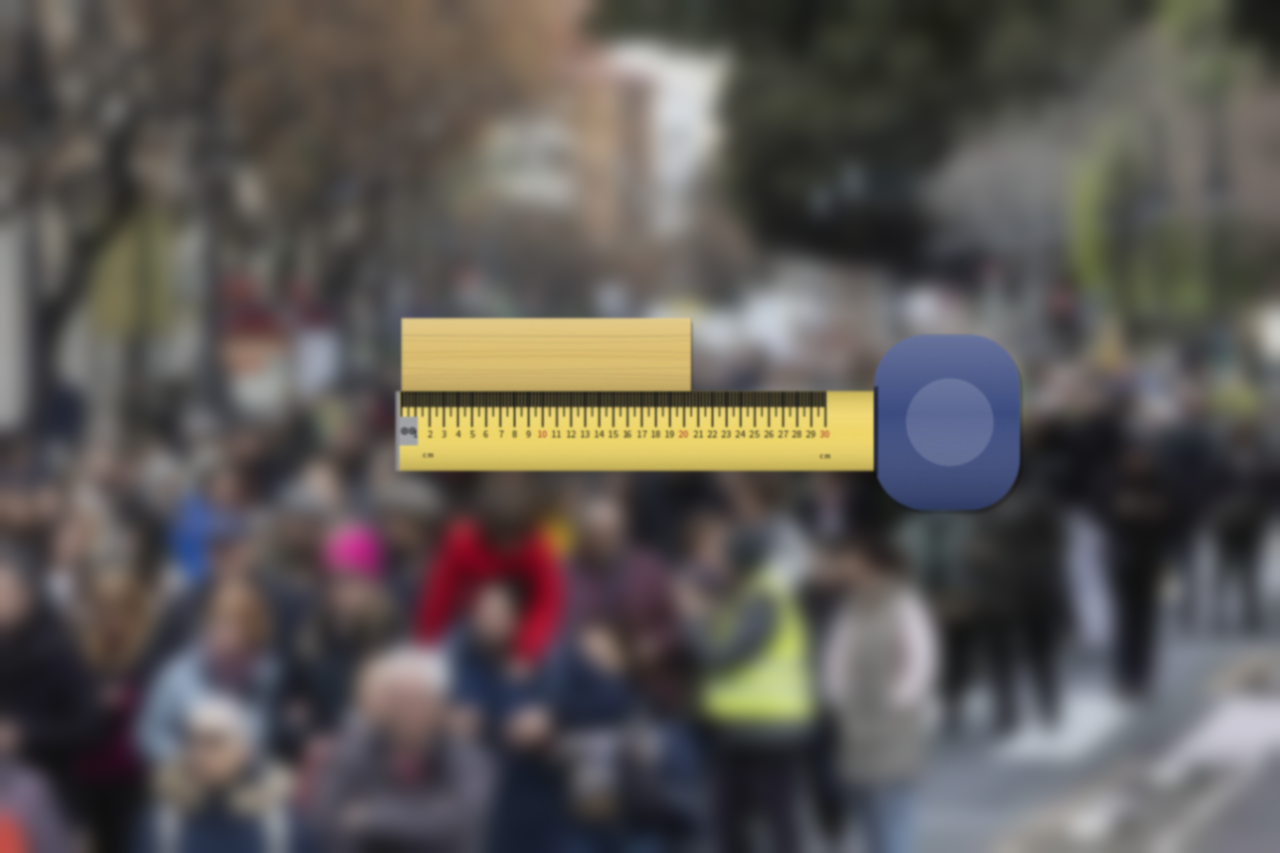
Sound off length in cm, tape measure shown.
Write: 20.5 cm
